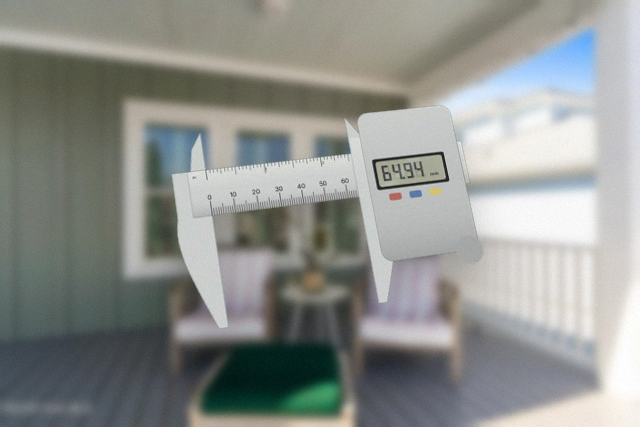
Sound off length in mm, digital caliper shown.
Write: 64.94 mm
